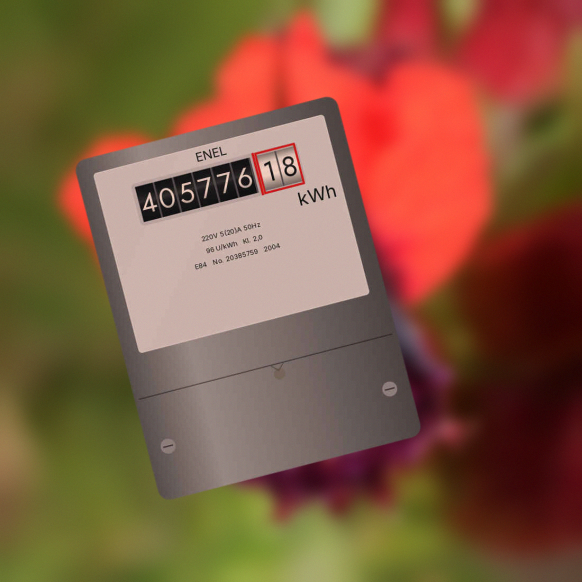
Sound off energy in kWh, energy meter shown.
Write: 405776.18 kWh
